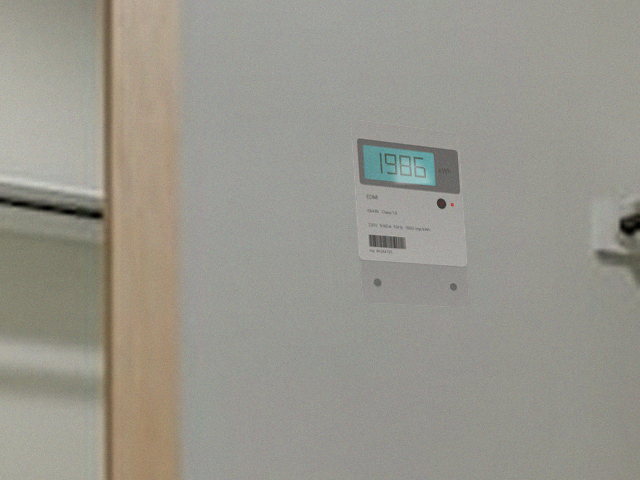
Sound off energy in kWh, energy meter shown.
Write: 1986 kWh
